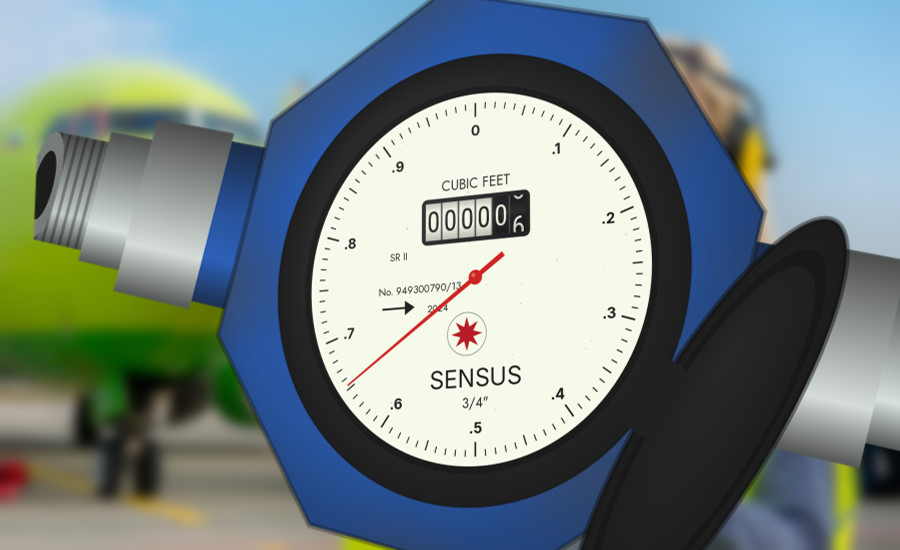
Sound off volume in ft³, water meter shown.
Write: 5.65 ft³
